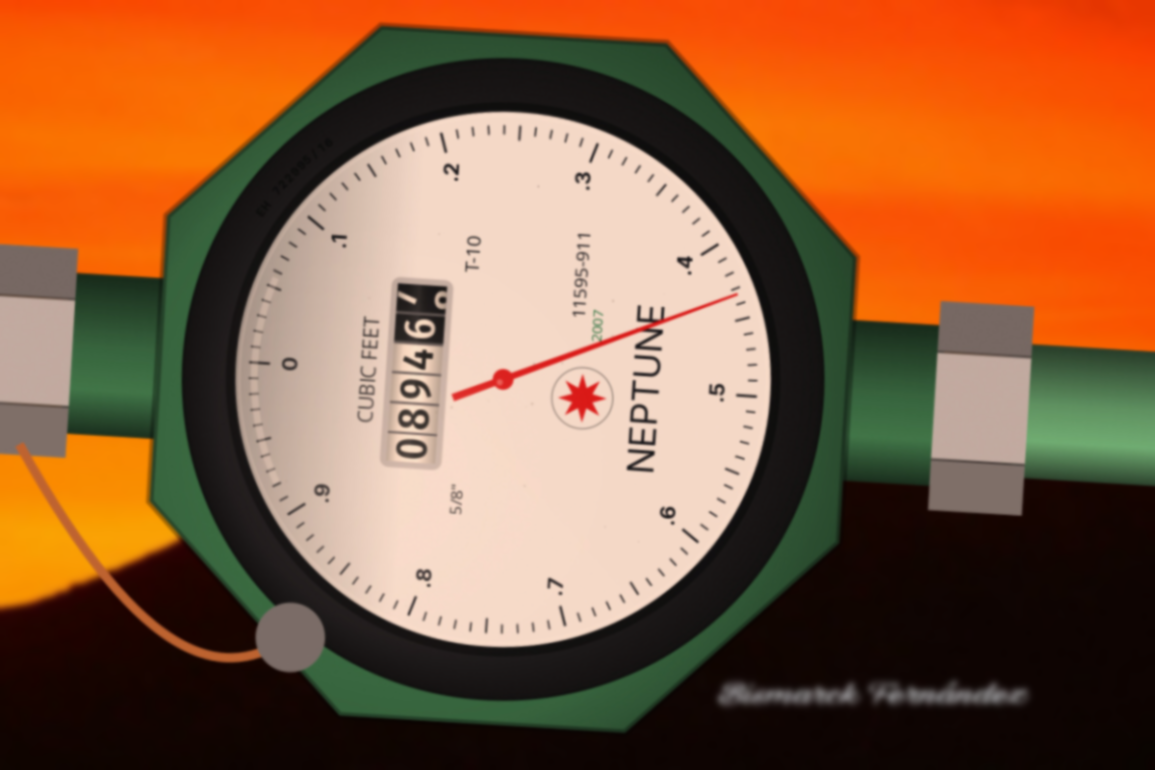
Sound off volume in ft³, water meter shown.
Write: 89467.43 ft³
